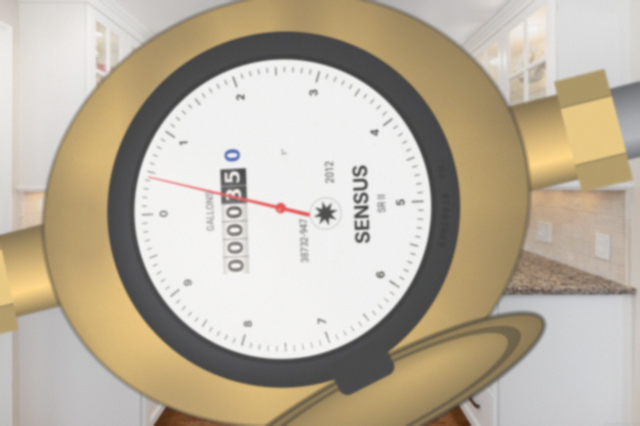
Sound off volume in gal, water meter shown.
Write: 350.4 gal
